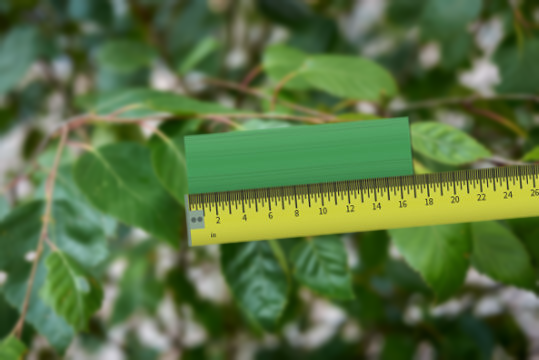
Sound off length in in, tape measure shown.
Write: 17 in
